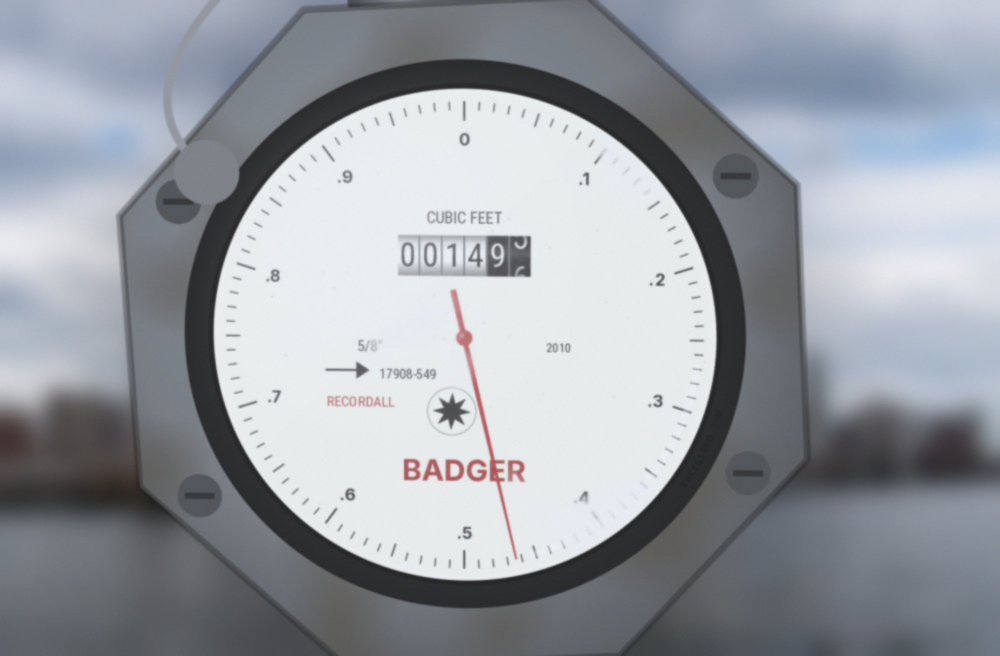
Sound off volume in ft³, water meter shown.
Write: 1495.46 ft³
